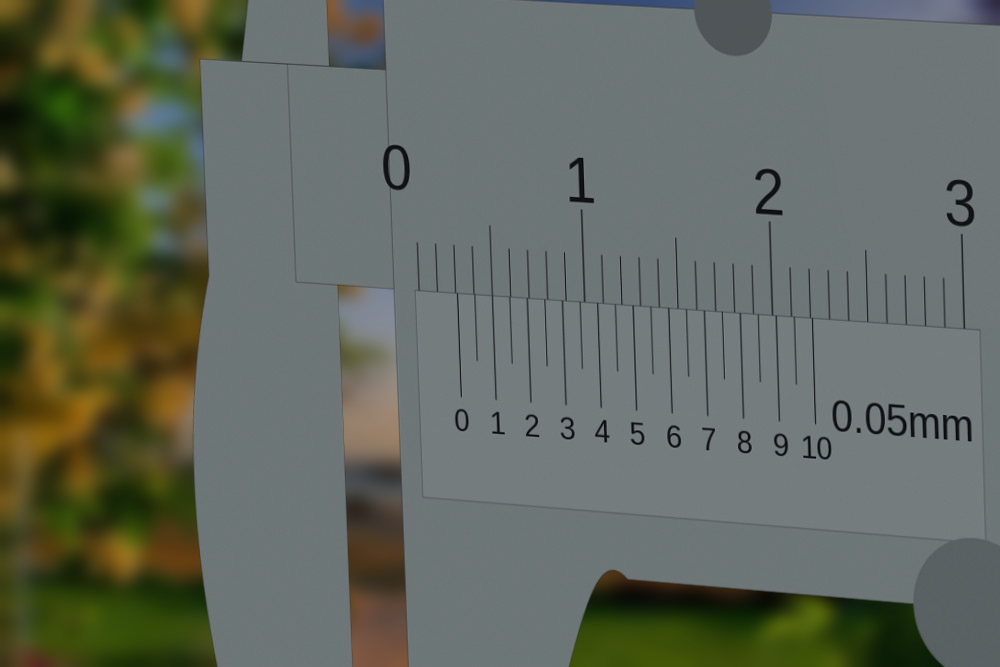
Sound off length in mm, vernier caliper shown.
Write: 3.1 mm
